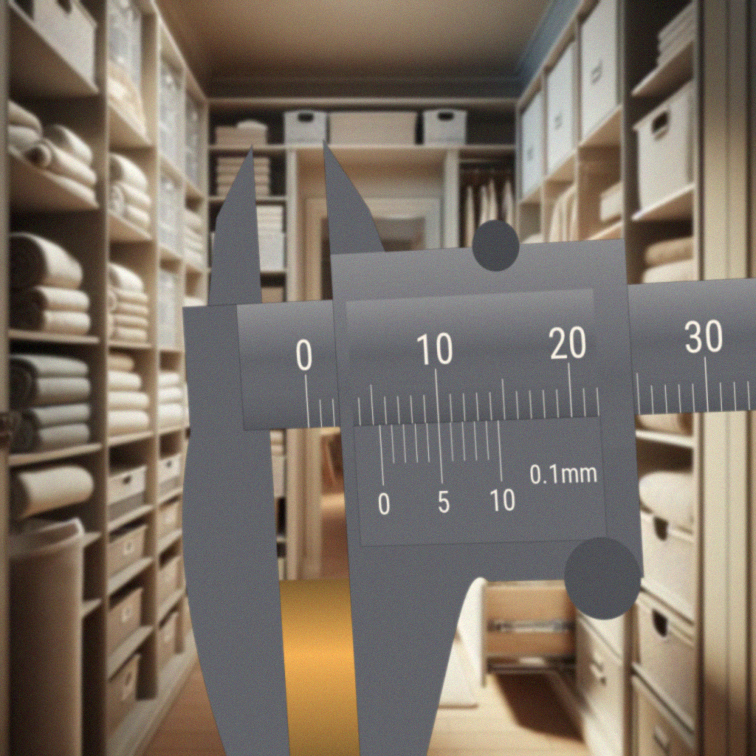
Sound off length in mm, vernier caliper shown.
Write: 5.5 mm
